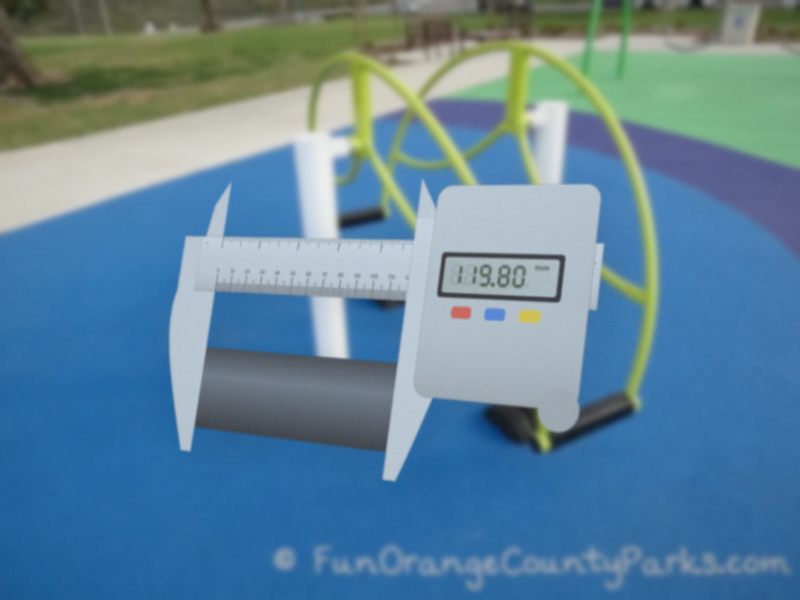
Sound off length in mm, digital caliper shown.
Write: 119.80 mm
